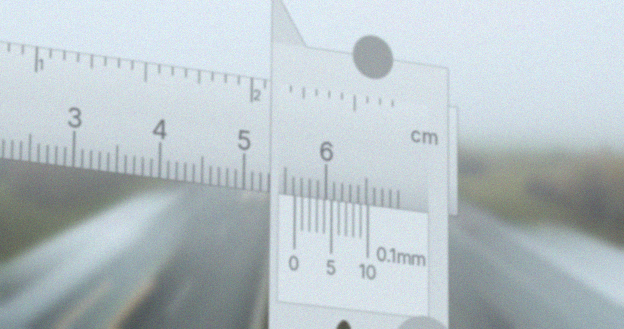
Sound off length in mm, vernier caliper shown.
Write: 56.2 mm
